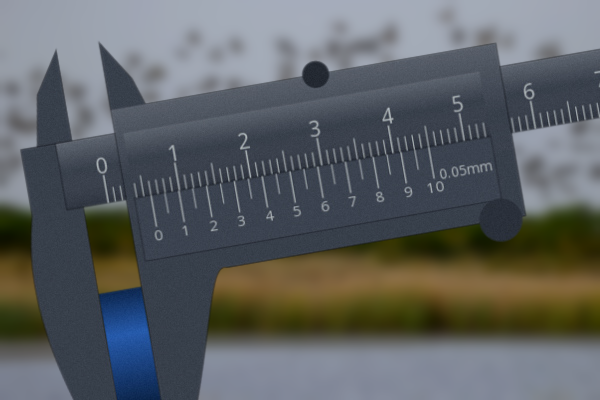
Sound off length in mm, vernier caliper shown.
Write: 6.0 mm
